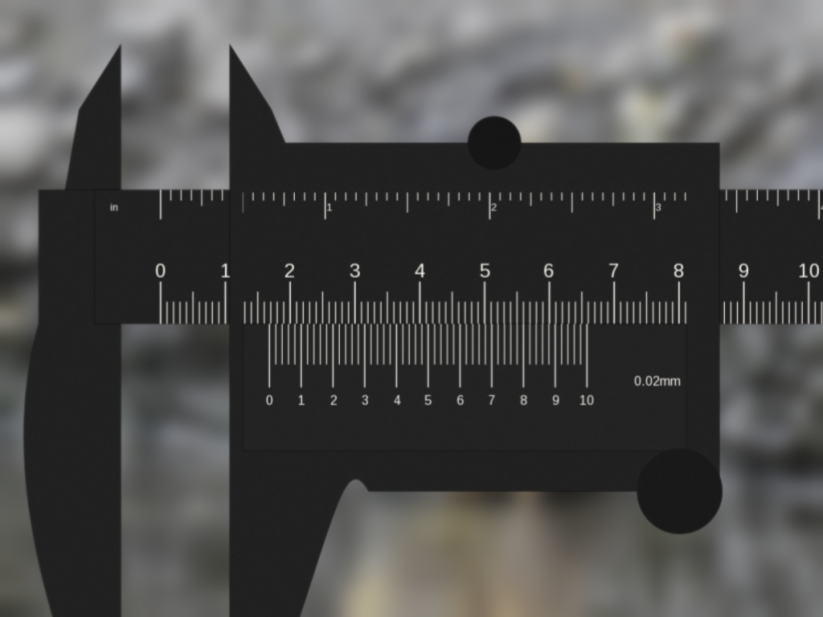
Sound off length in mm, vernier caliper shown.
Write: 16.8 mm
